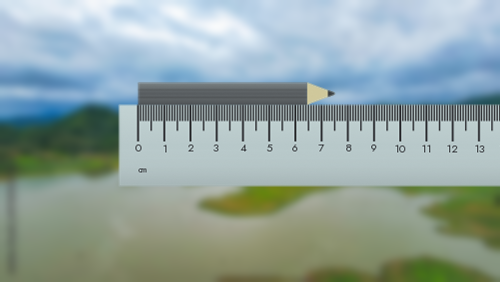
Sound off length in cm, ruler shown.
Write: 7.5 cm
